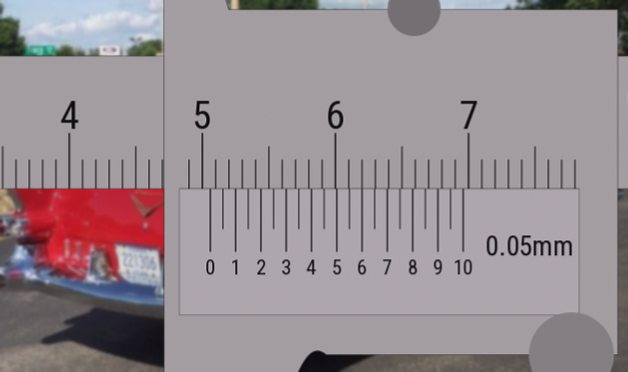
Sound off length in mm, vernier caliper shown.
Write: 50.6 mm
